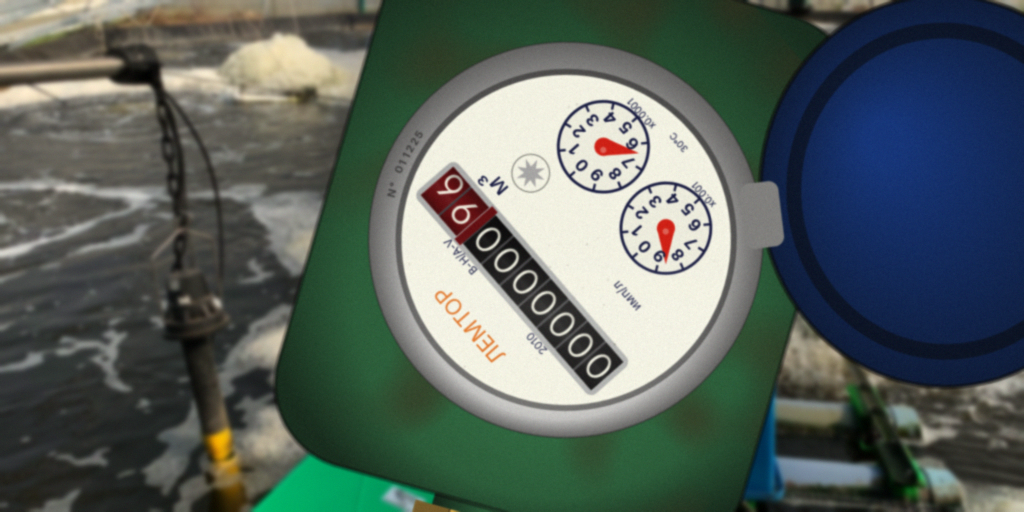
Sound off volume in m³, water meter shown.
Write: 0.9586 m³
